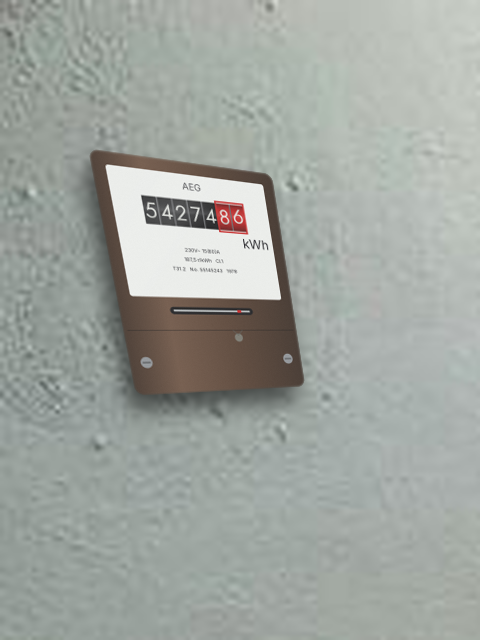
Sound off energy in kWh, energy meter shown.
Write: 54274.86 kWh
